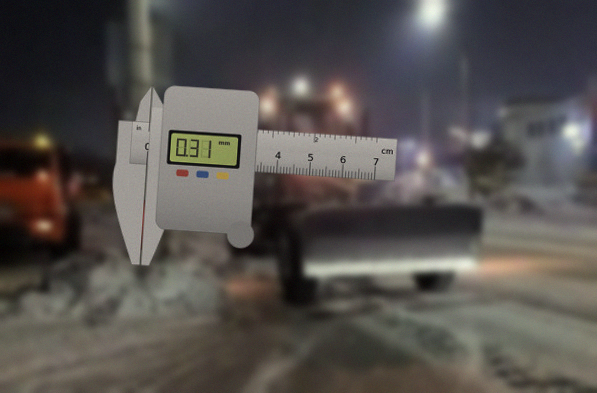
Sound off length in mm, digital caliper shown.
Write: 0.31 mm
